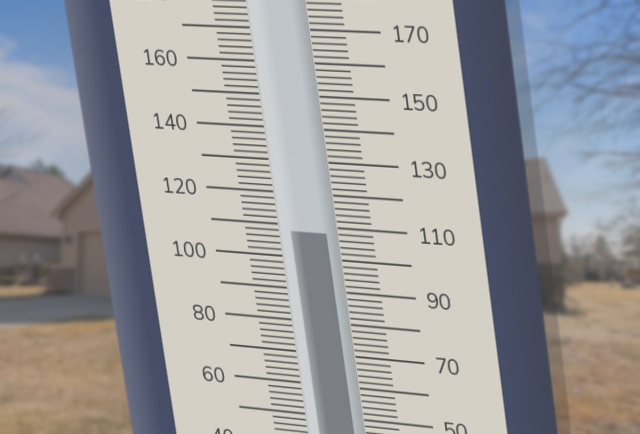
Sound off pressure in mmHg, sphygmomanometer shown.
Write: 108 mmHg
